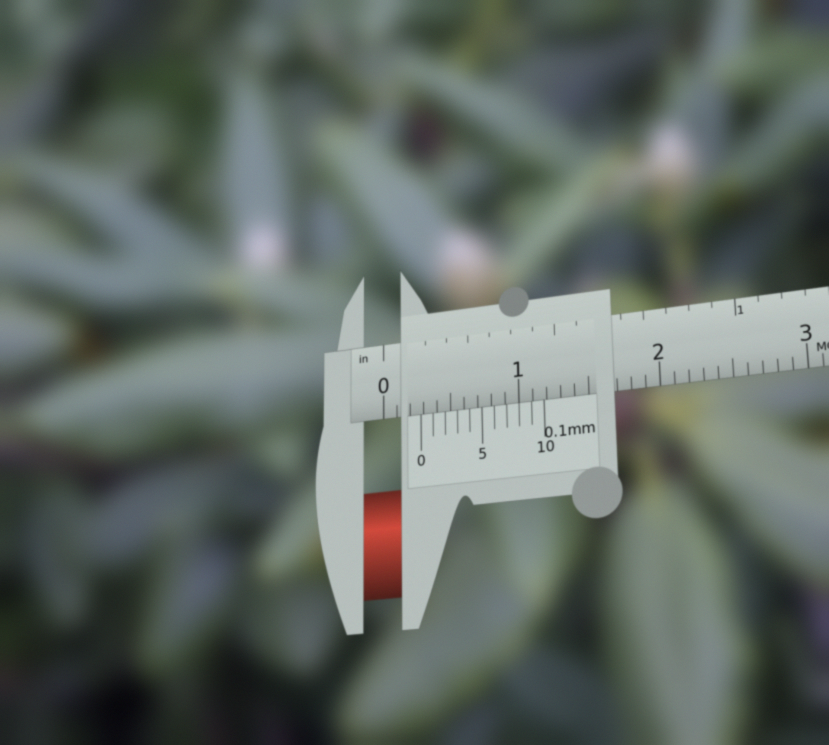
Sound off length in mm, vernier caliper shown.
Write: 2.8 mm
